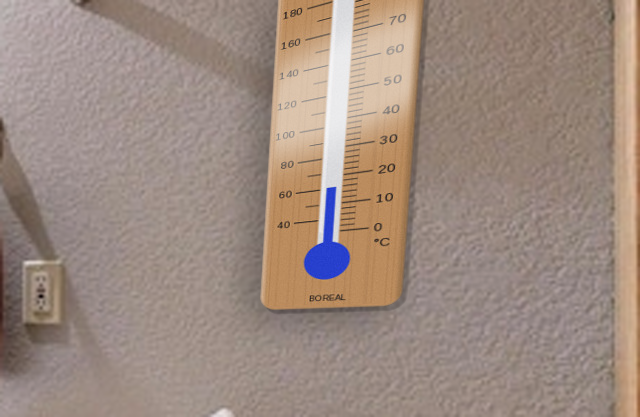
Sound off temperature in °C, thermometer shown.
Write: 16 °C
